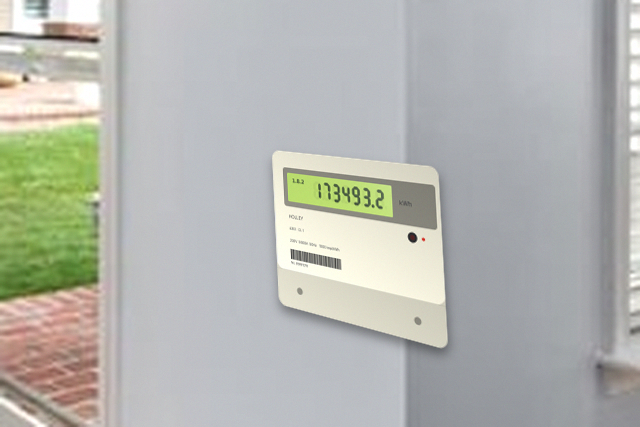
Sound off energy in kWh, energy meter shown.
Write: 173493.2 kWh
